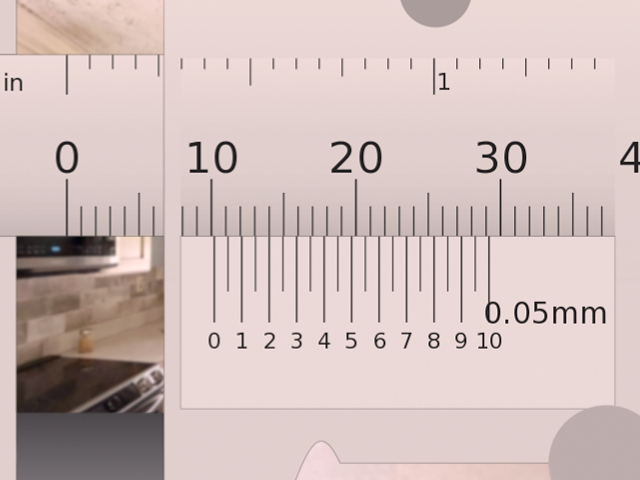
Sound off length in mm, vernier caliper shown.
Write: 10.2 mm
